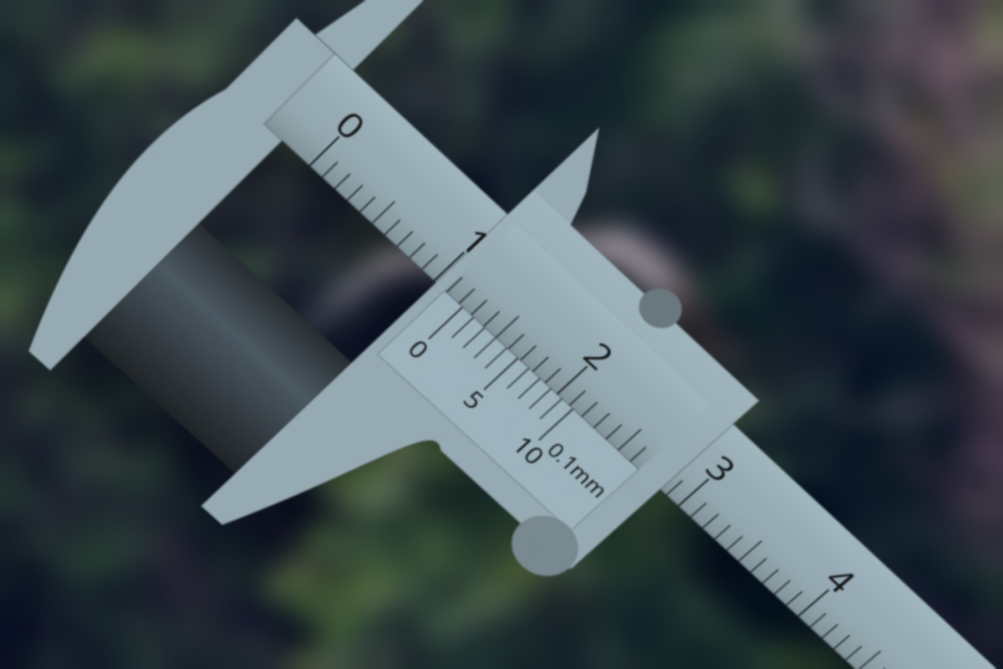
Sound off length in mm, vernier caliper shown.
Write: 12.3 mm
